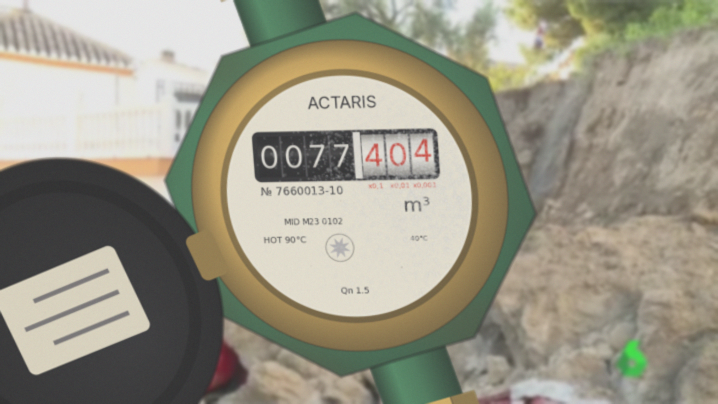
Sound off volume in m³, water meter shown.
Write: 77.404 m³
